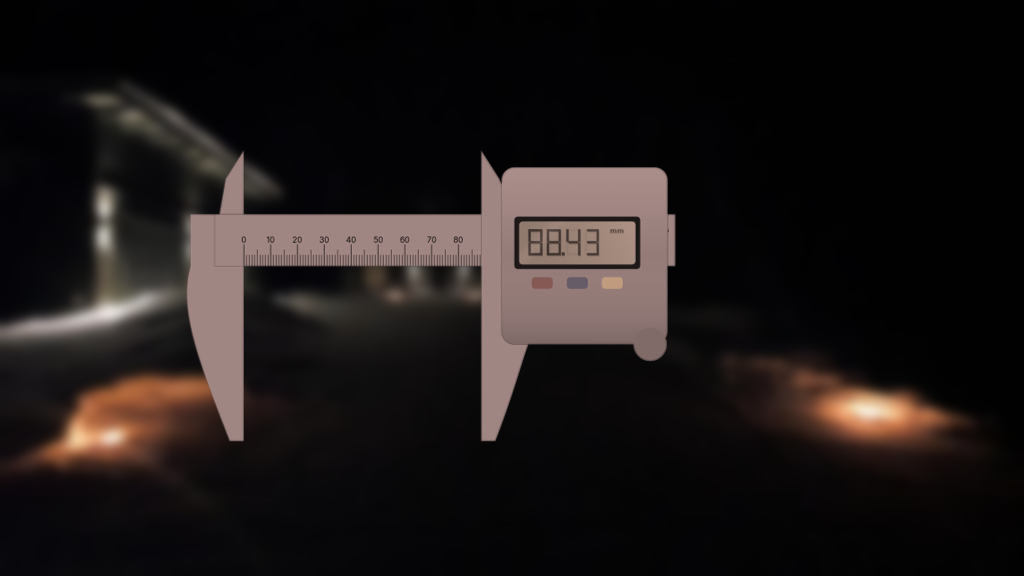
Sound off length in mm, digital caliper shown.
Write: 88.43 mm
